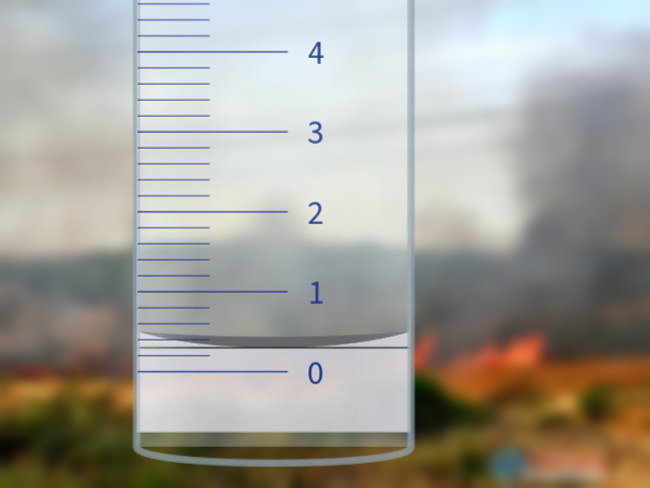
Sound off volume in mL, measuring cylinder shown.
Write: 0.3 mL
